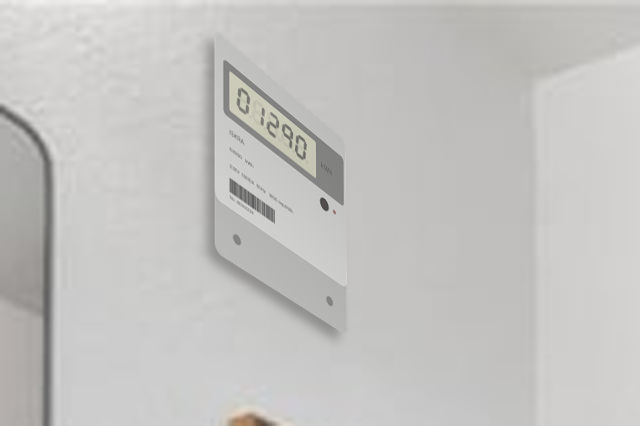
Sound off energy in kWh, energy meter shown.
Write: 1290 kWh
